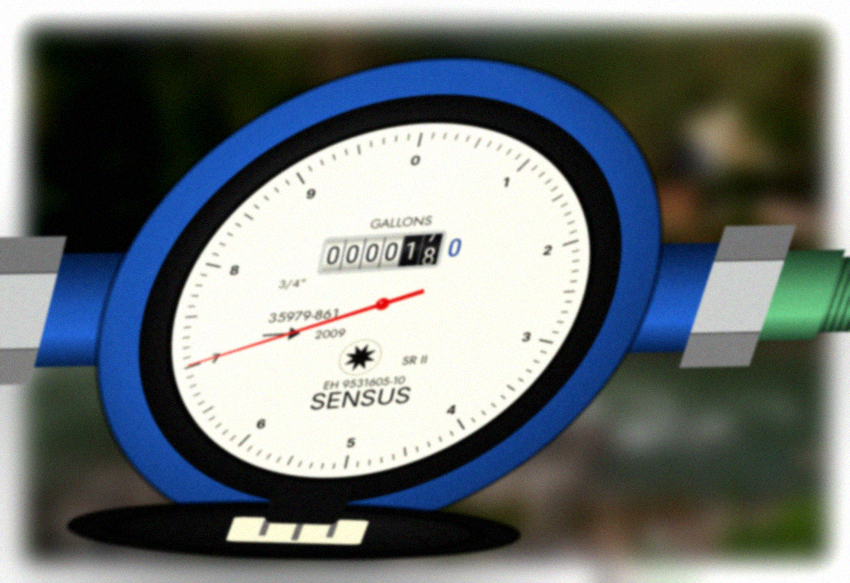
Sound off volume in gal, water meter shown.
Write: 177.0 gal
